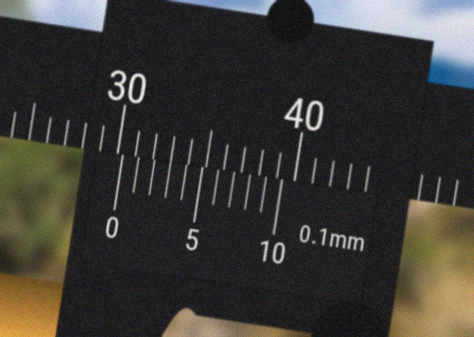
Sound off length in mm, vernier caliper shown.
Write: 30.3 mm
